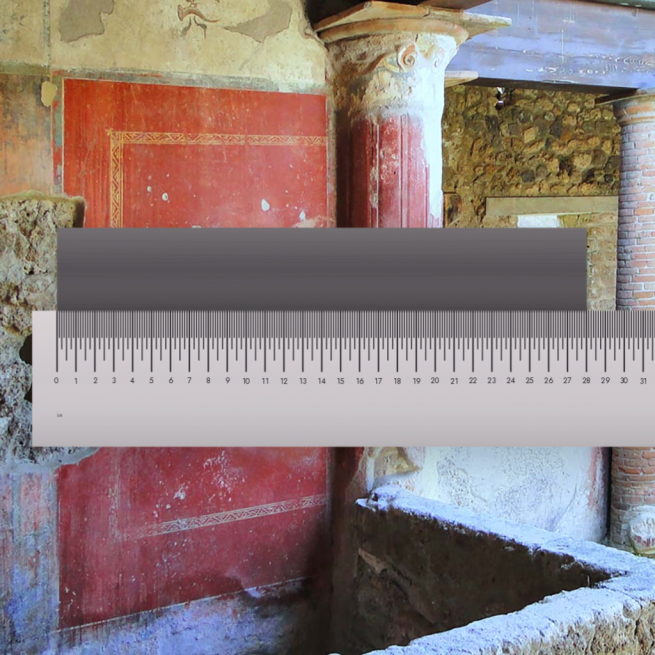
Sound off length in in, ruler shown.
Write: 28 in
